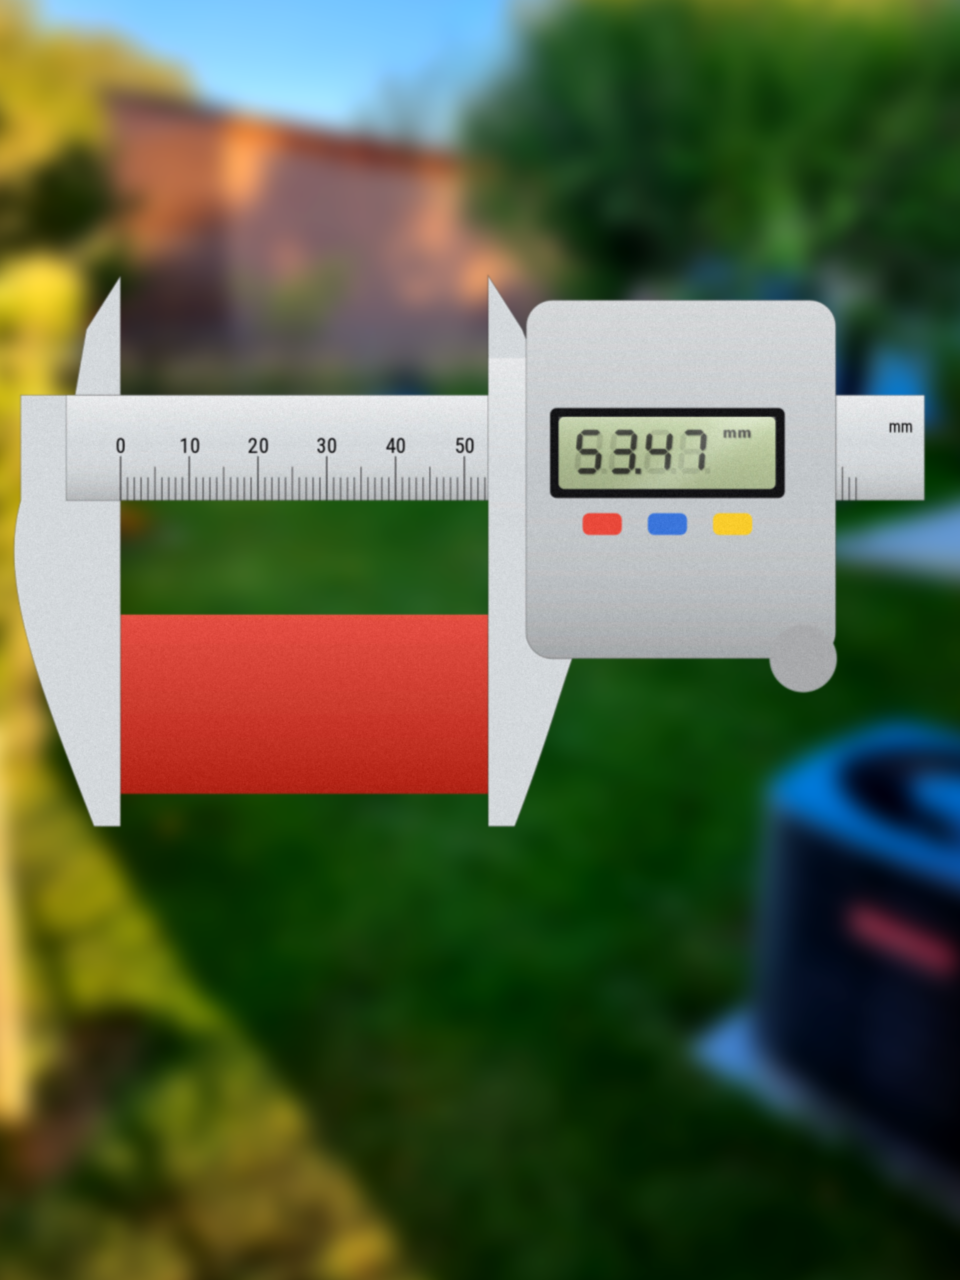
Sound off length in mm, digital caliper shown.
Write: 53.47 mm
